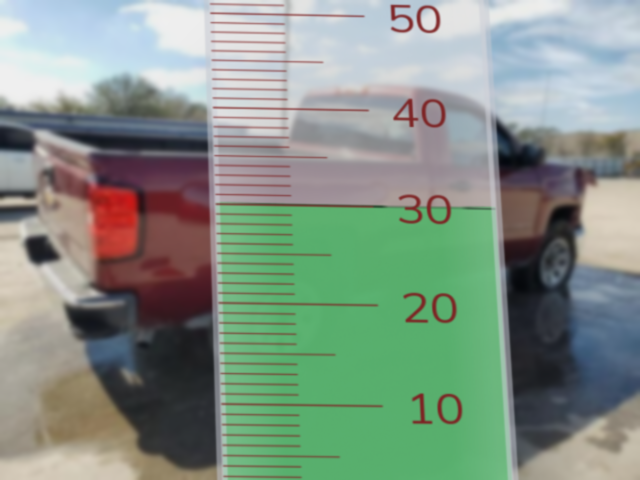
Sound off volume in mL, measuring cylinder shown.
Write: 30 mL
